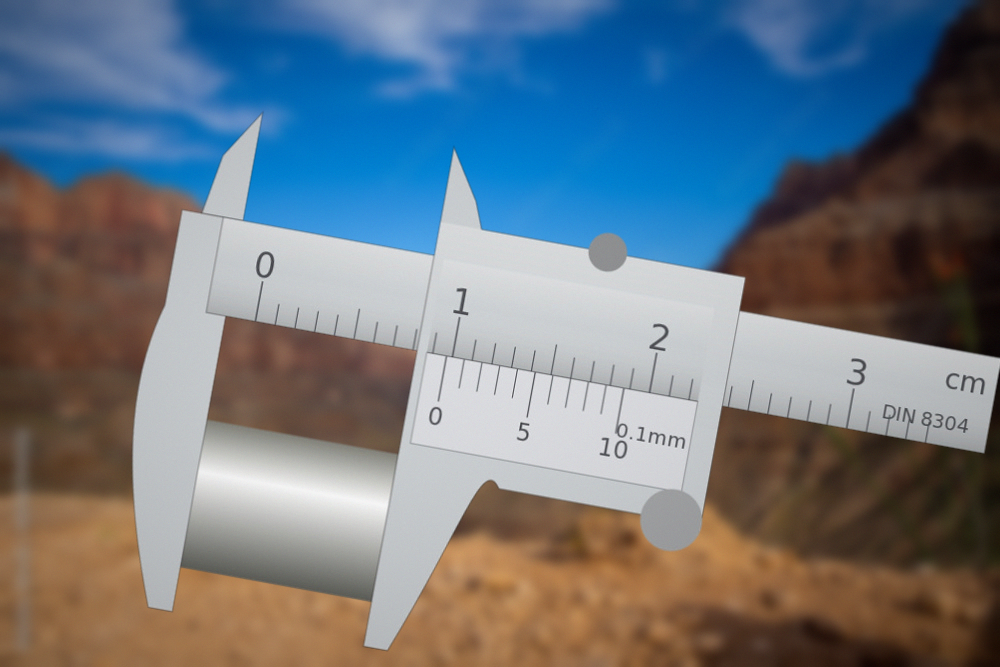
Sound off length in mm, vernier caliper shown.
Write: 9.7 mm
